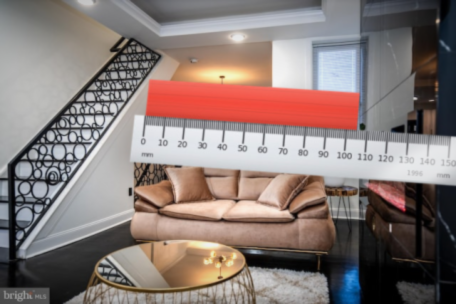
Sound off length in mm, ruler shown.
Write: 105 mm
